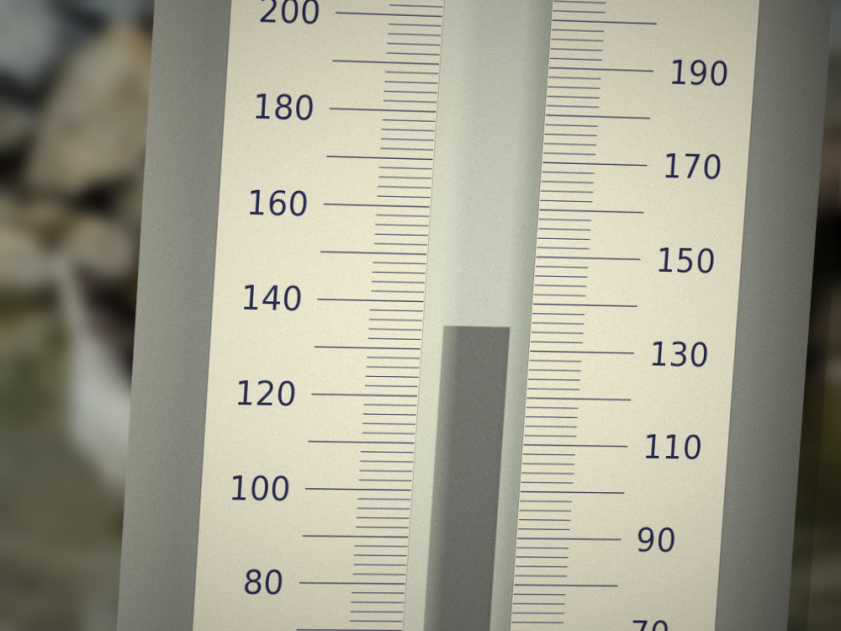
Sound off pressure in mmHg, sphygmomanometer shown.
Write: 135 mmHg
